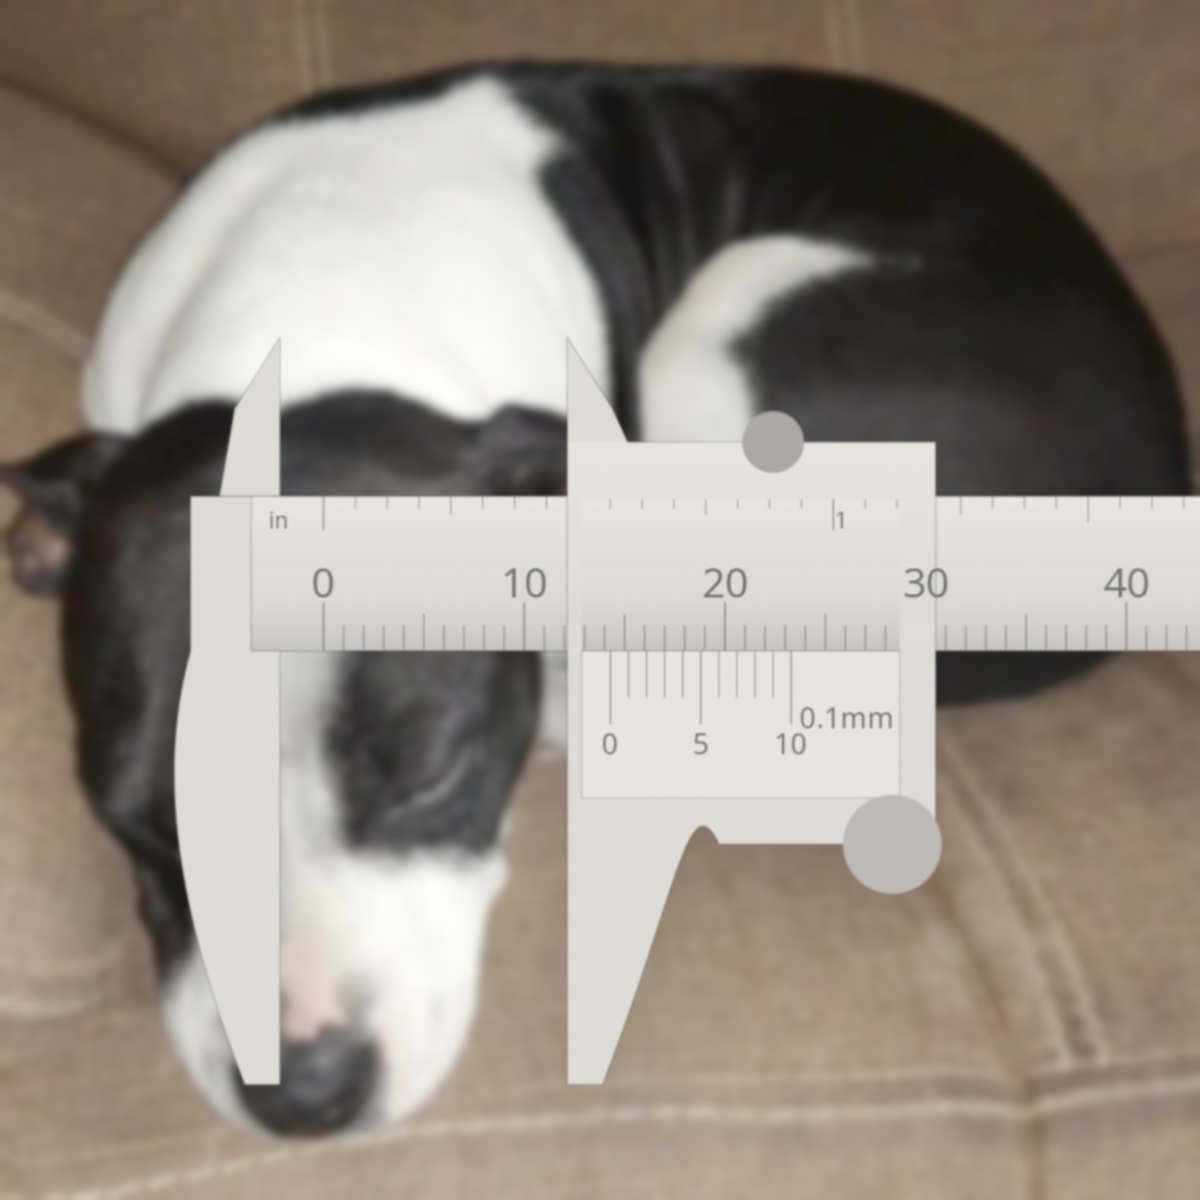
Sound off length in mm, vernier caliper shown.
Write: 14.3 mm
